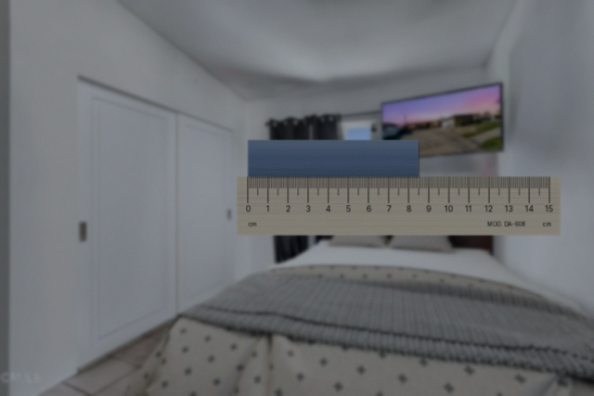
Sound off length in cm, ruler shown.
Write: 8.5 cm
